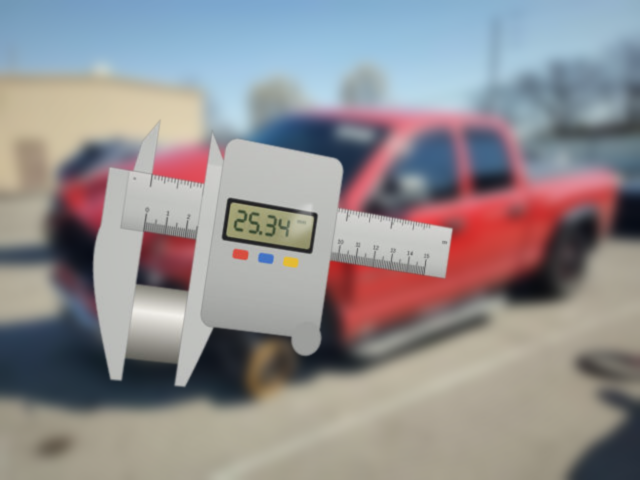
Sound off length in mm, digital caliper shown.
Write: 25.34 mm
